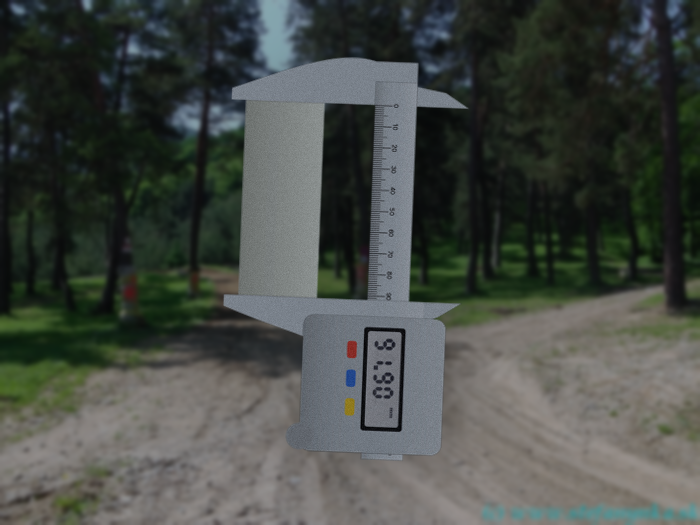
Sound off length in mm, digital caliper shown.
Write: 91.90 mm
